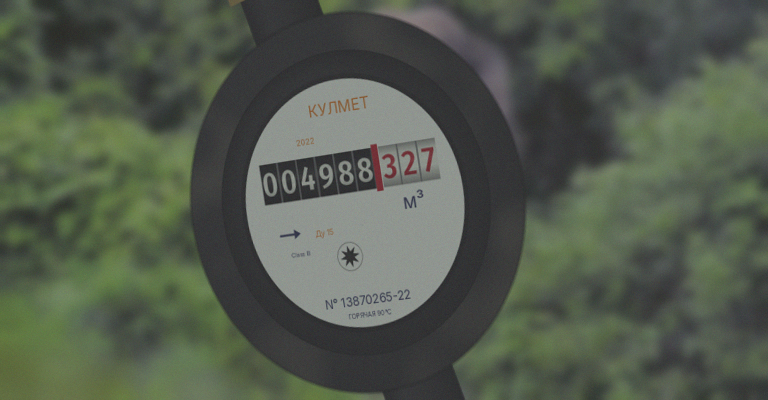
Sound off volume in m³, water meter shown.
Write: 4988.327 m³
